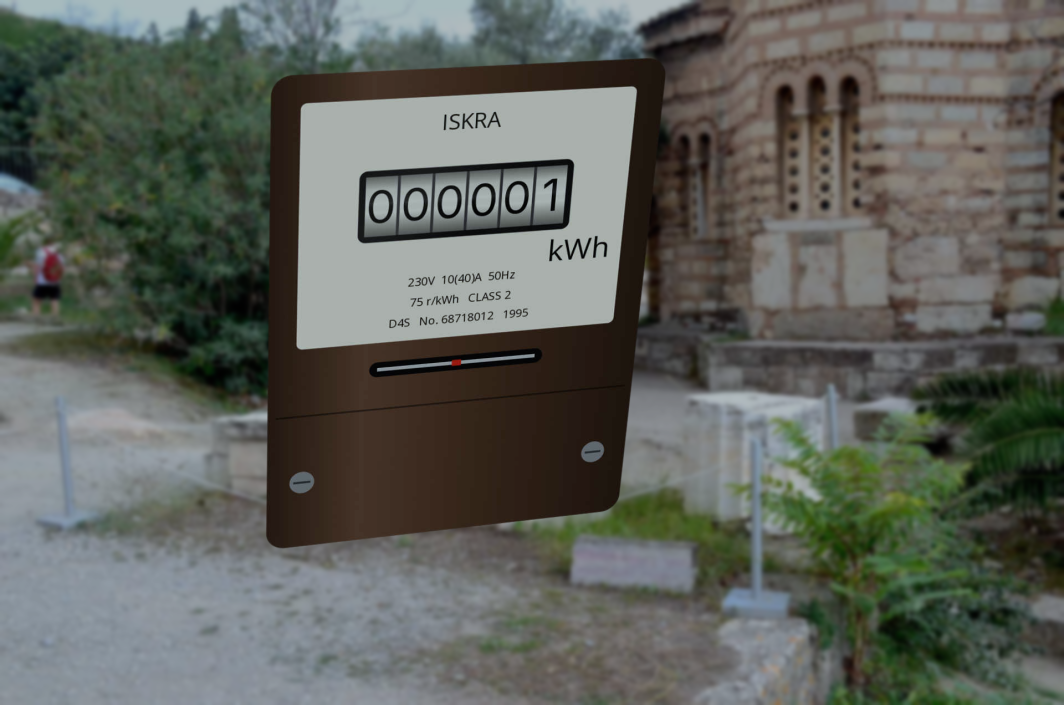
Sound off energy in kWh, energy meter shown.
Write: 1 kWh
